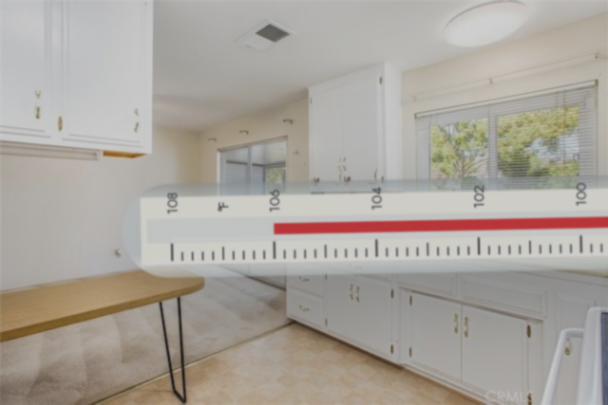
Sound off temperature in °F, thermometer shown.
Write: 106 °F
